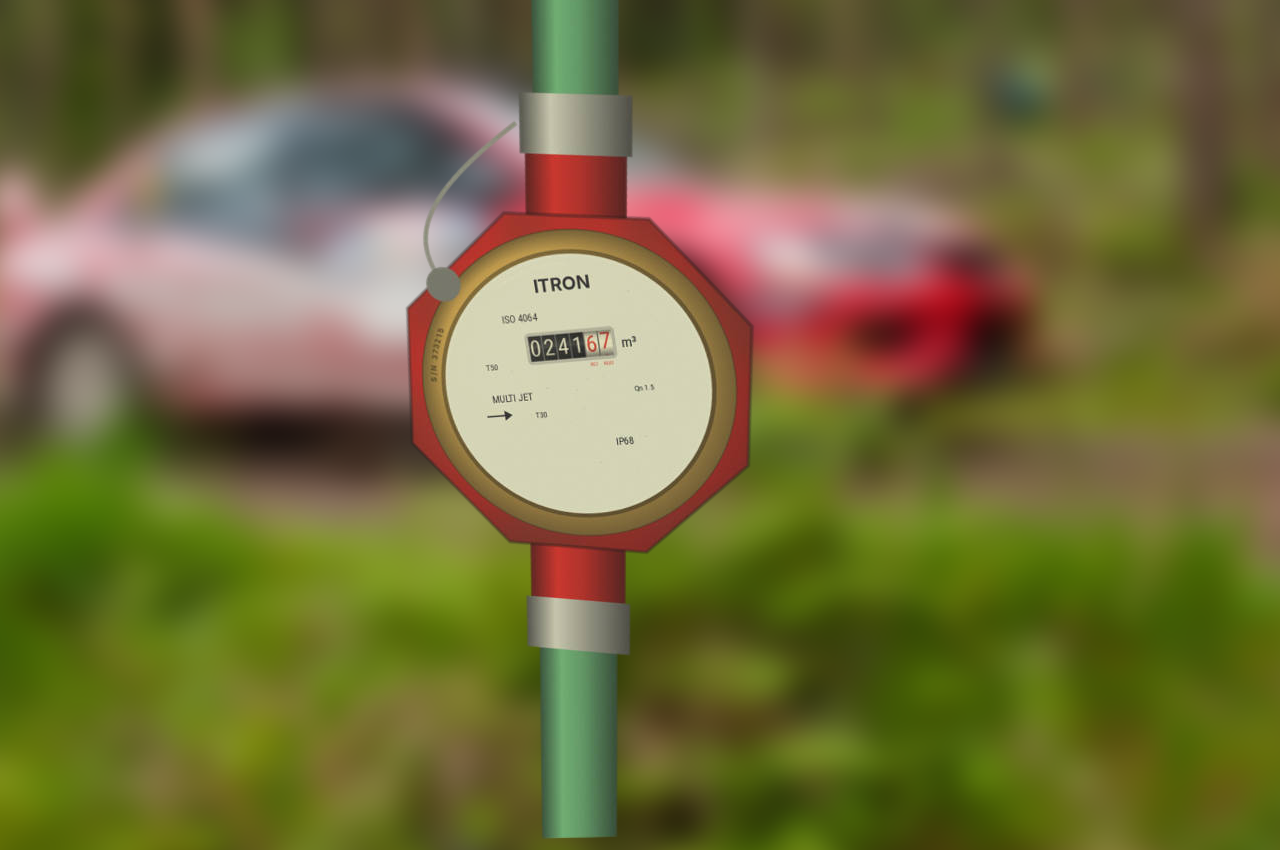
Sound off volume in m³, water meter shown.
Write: 241.67 m³
